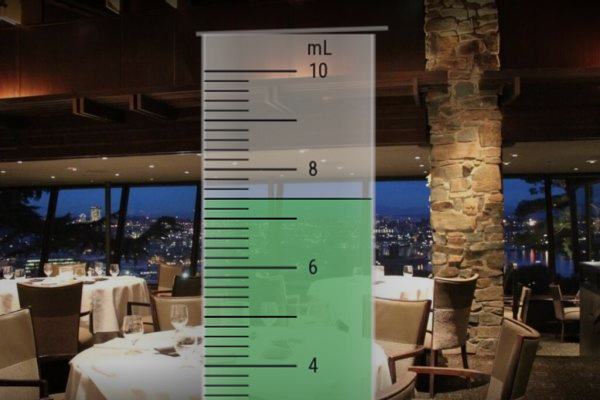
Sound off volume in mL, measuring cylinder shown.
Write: 7.4 mL
